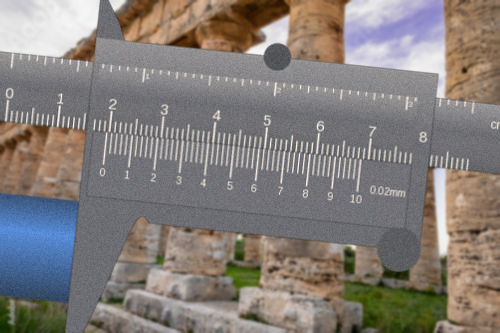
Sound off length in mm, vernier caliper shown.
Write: 19.5 mm
